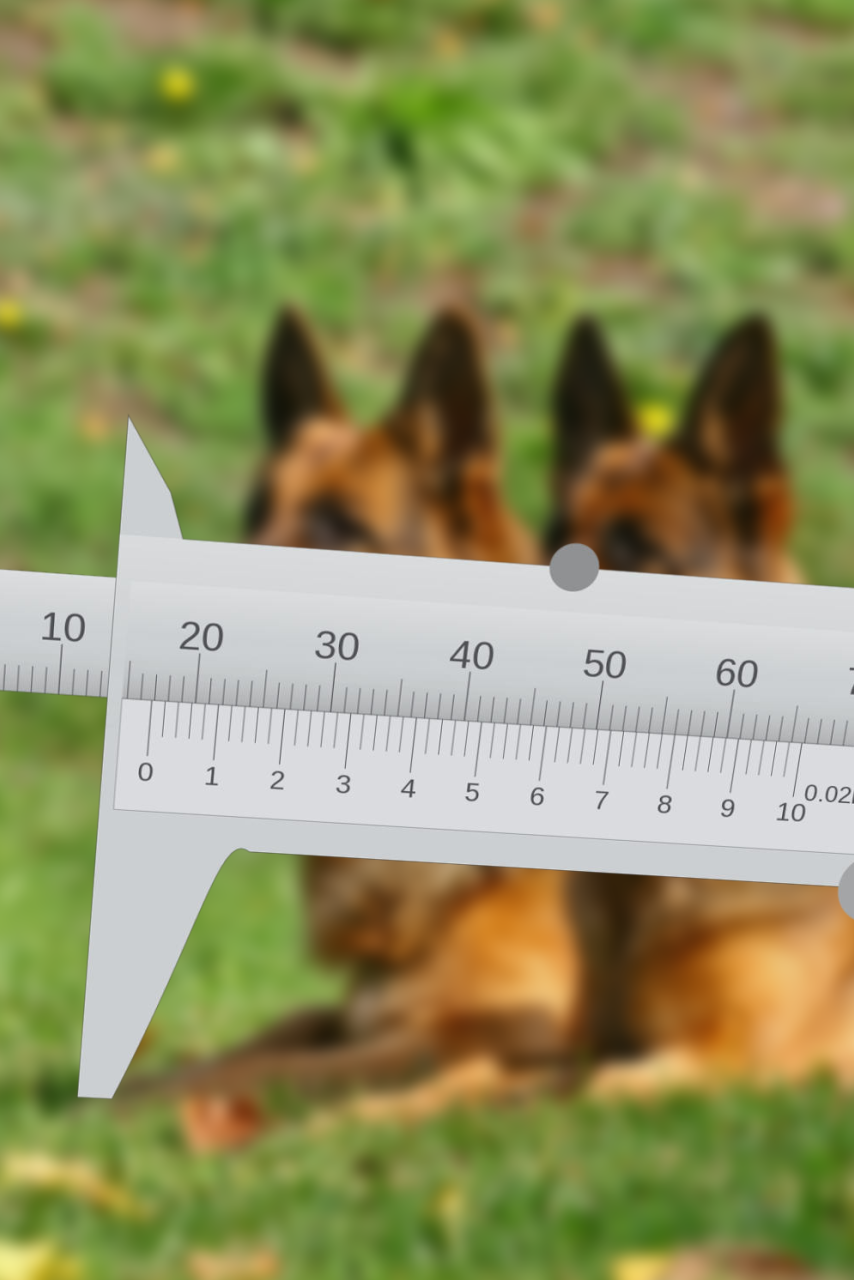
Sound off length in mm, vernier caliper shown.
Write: 16.8 mm
